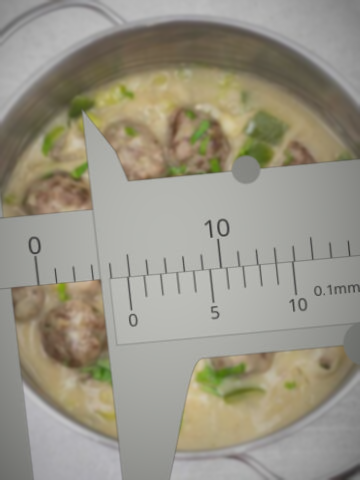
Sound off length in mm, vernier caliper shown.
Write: 4.9 mm
